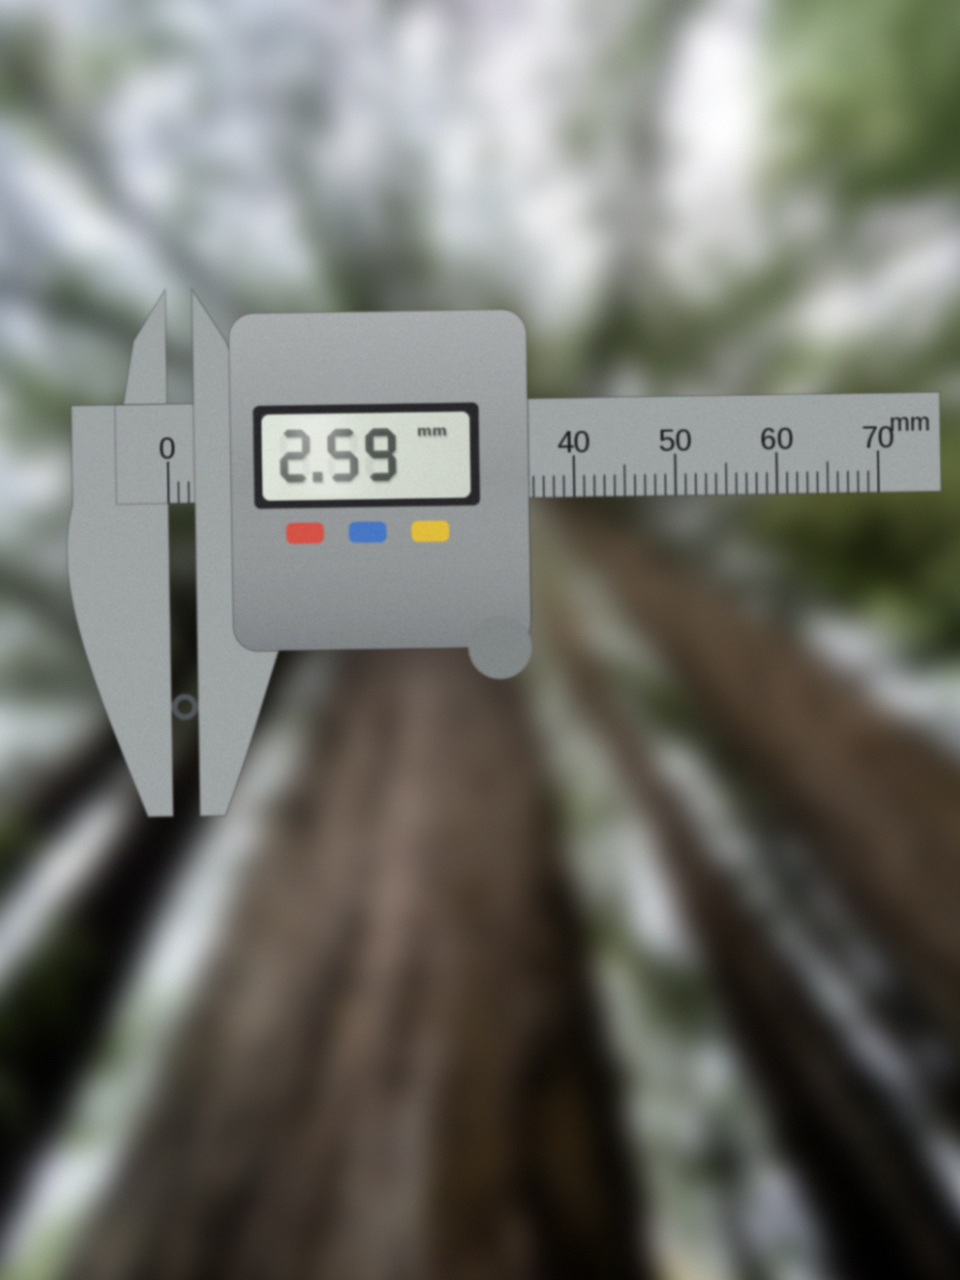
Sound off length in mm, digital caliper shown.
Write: 2.59 mm
